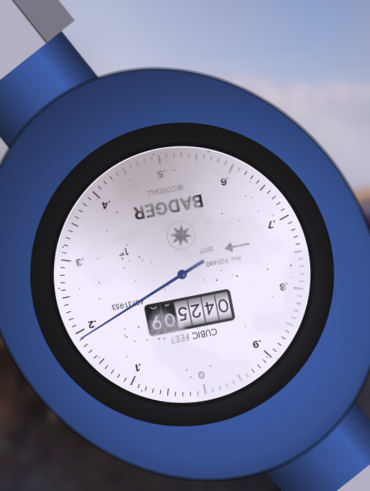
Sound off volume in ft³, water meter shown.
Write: 42509.19 ft³
